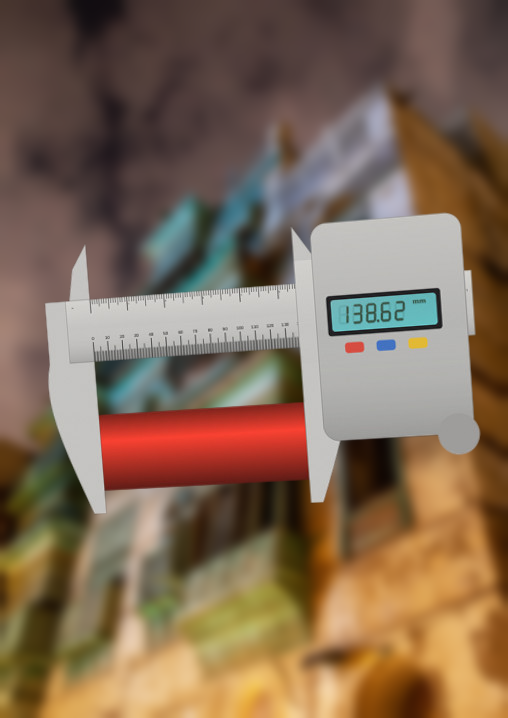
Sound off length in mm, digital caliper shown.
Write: 138.62 mm
